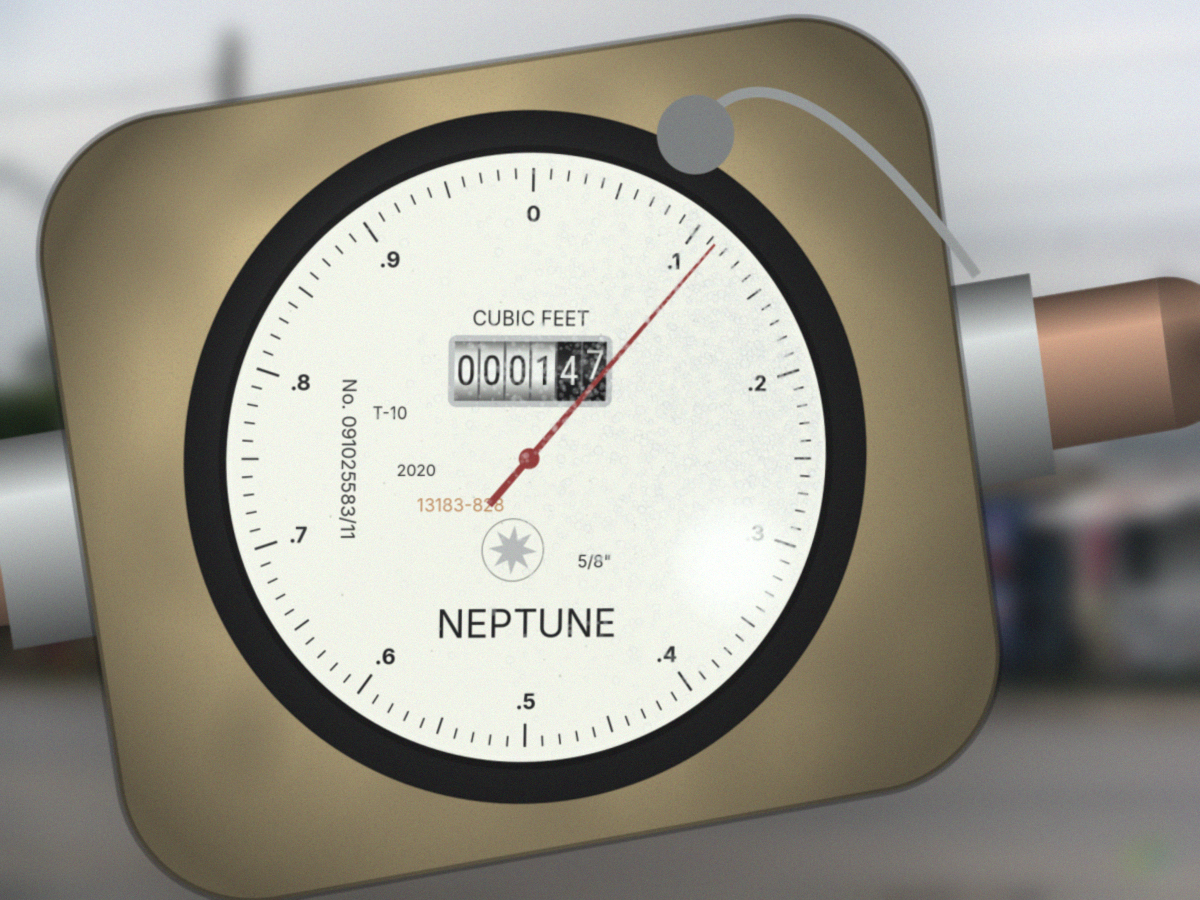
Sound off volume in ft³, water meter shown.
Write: 147.11 ft³
